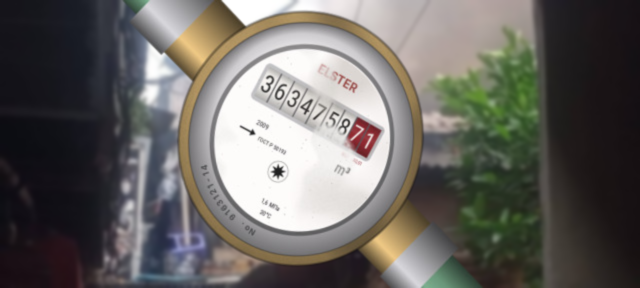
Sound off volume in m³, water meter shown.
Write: 3634758.71 m³
